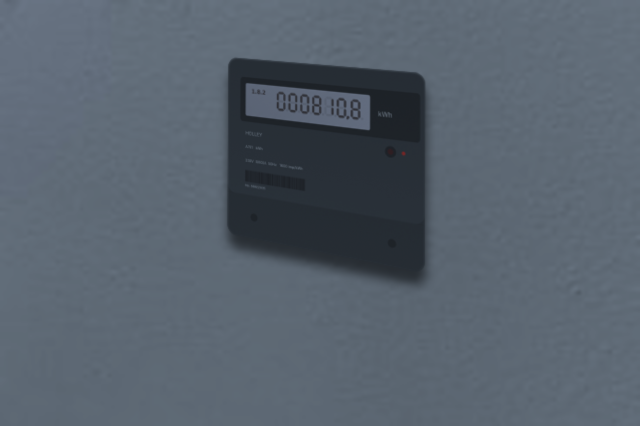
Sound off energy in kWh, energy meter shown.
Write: 810.8 kWh
